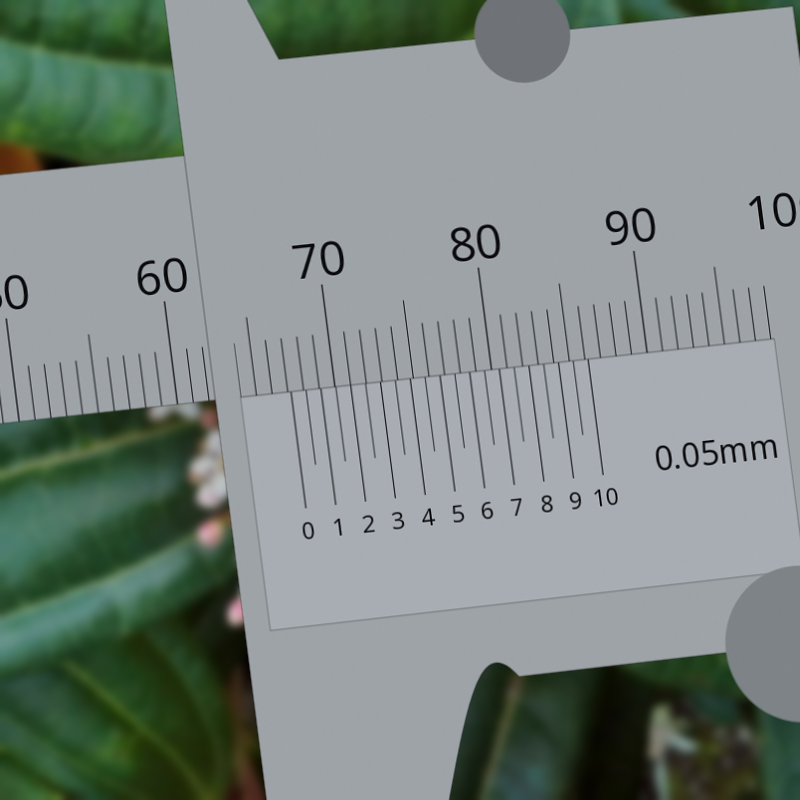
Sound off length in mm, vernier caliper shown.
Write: 67.2 mm
